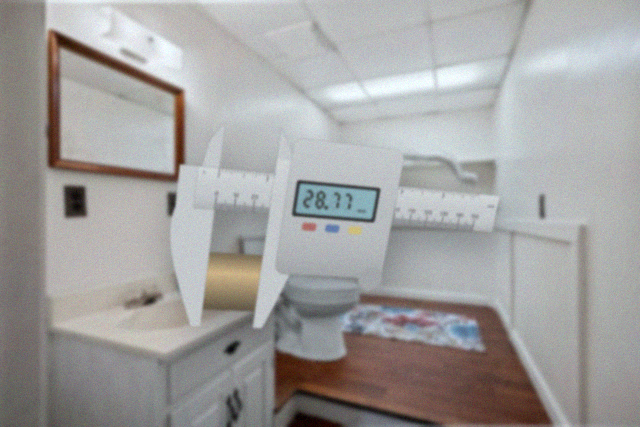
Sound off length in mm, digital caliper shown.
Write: 28.77 mm
